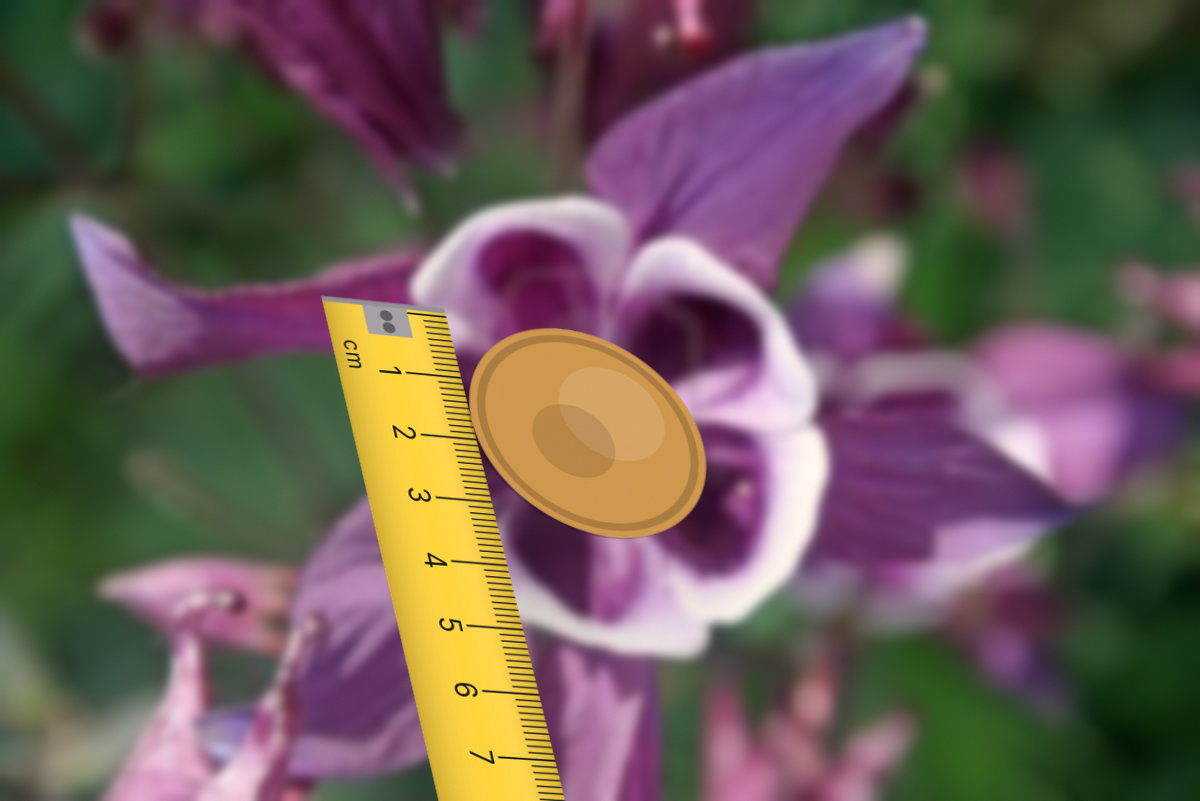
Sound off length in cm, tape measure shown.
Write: 3.4 cm
